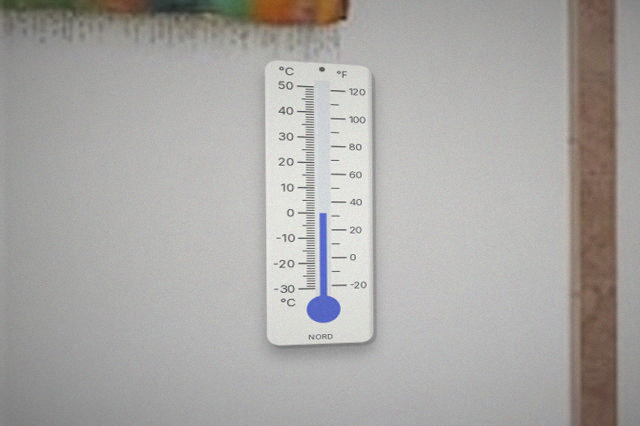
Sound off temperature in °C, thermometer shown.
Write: 0 °C
